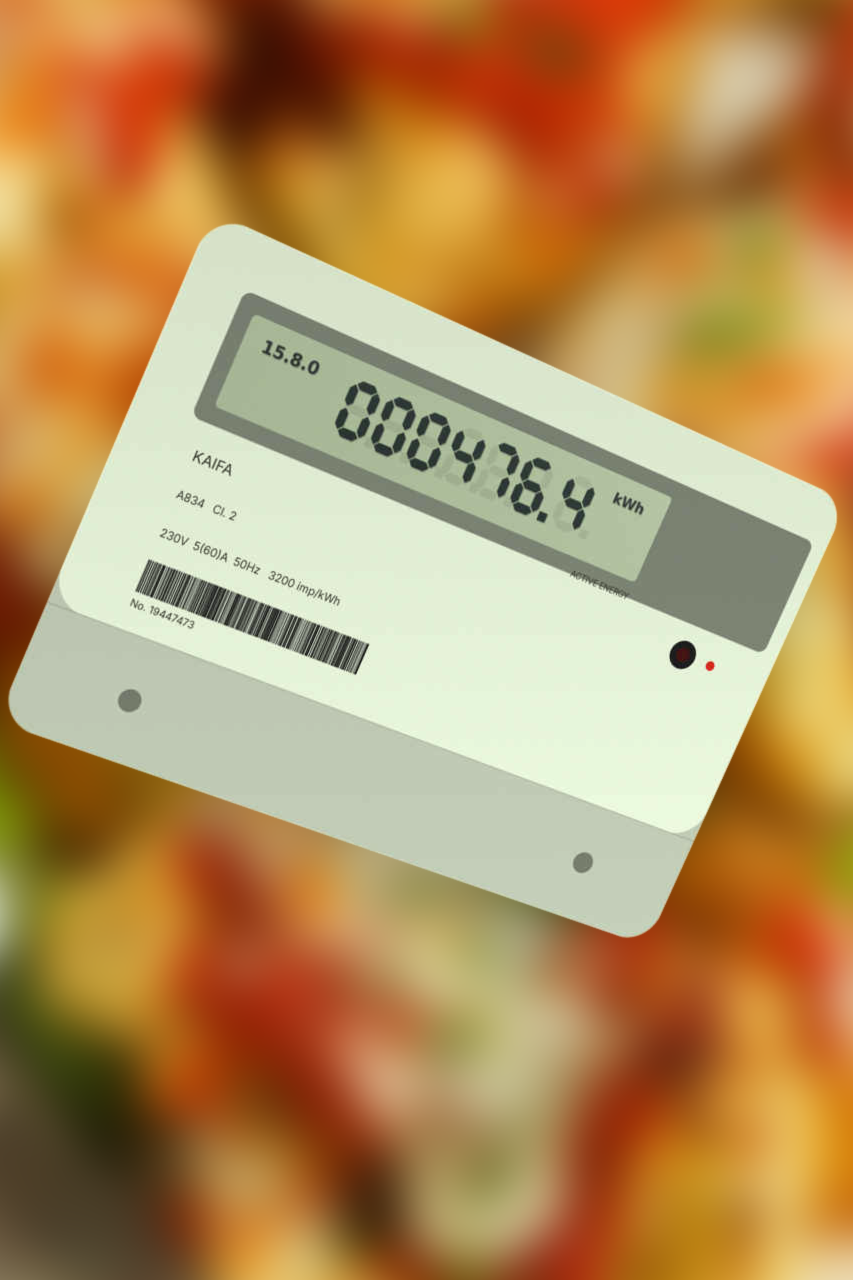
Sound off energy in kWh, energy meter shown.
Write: 476.4 kWh
